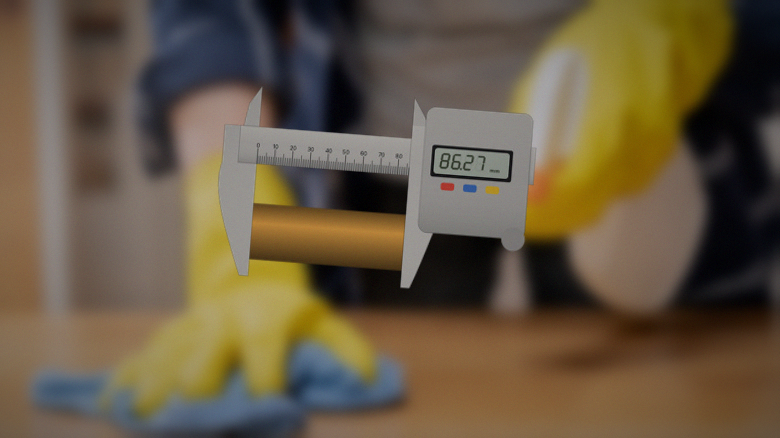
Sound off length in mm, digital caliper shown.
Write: 86.27 mm
